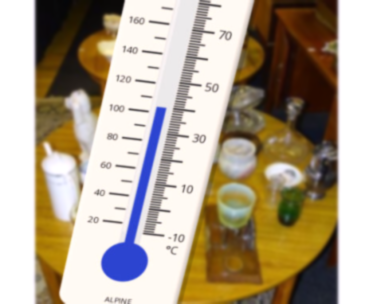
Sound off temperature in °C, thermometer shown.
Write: 40 °C
